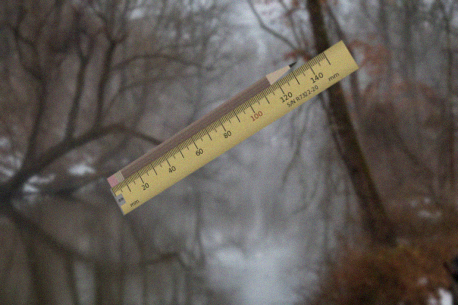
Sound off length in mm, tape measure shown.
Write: 135 mm
